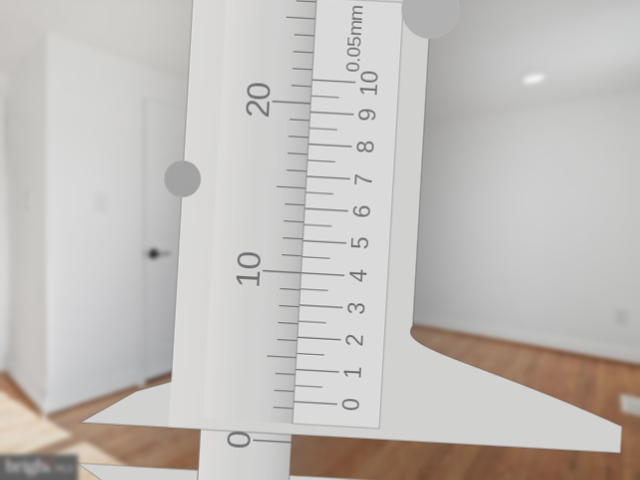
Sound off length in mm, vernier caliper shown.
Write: 2.4 mm
